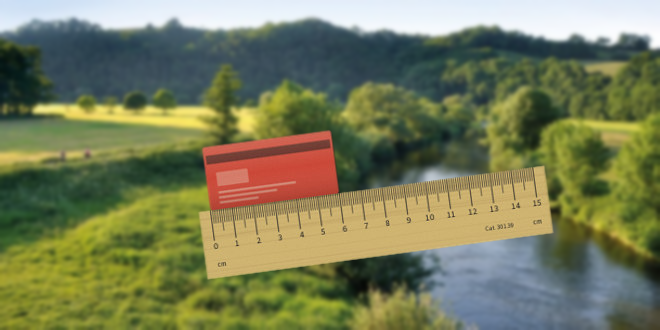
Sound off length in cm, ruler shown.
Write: 6 cm
